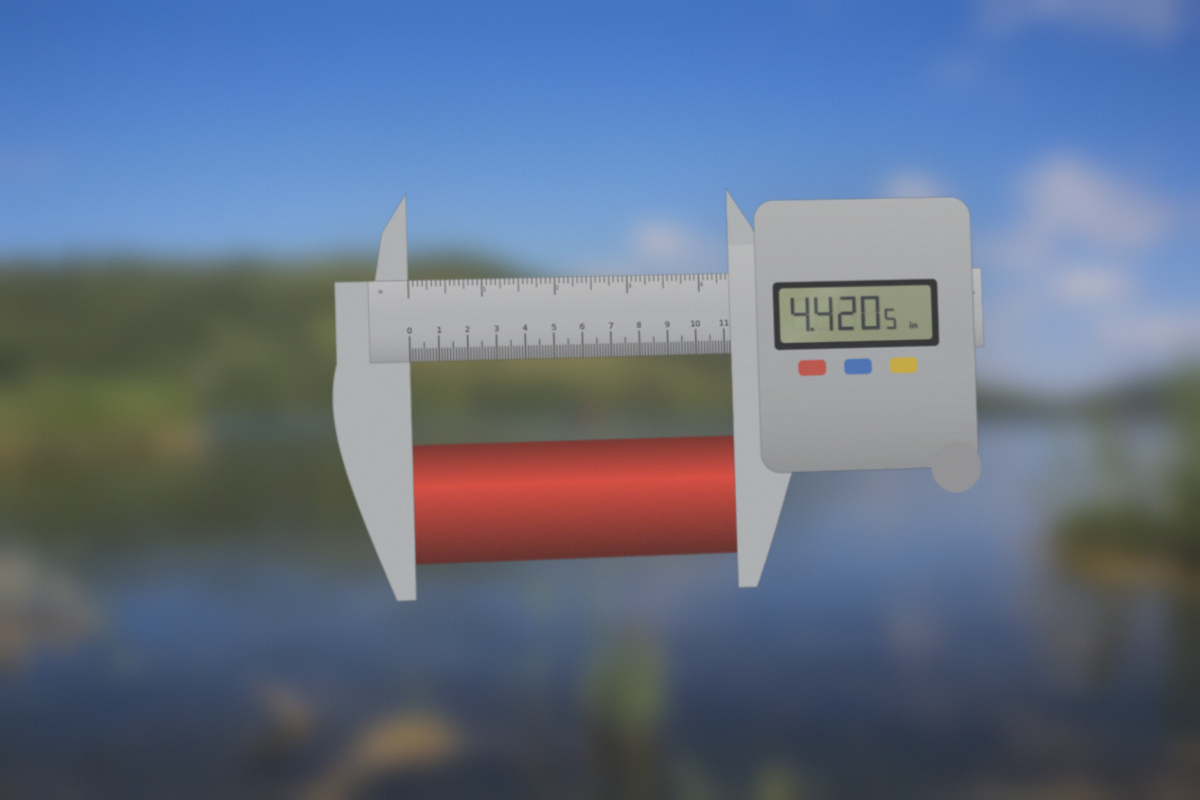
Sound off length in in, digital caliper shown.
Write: 4.4205 in
